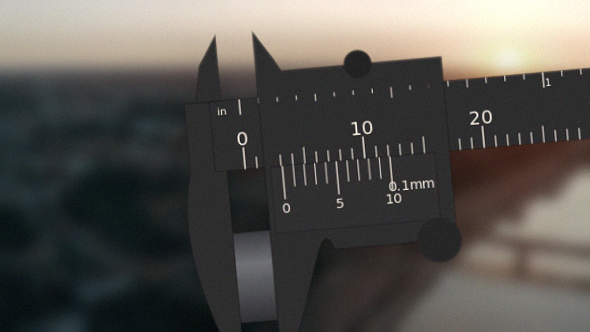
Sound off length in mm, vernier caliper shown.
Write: 3.1 mm
